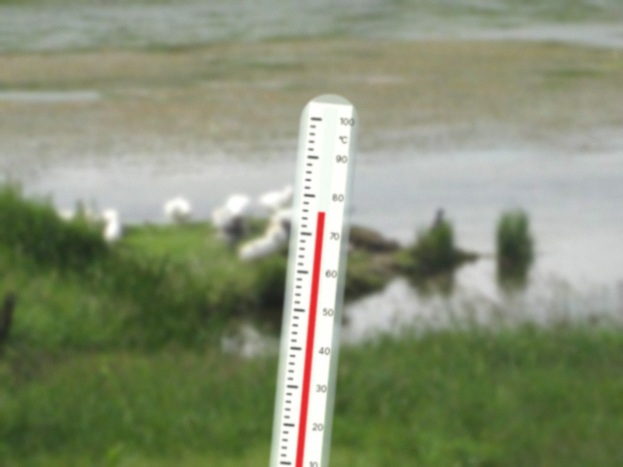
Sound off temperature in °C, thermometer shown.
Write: 76 °C
